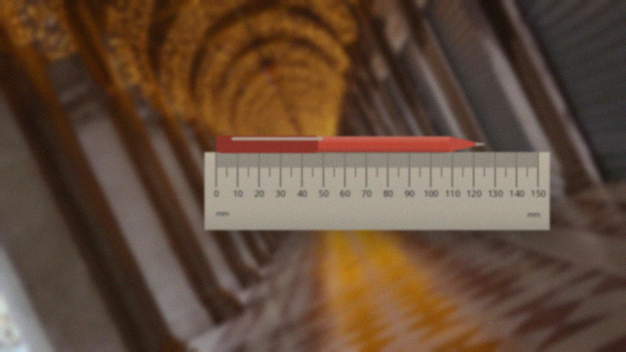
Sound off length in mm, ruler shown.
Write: 125 mm
